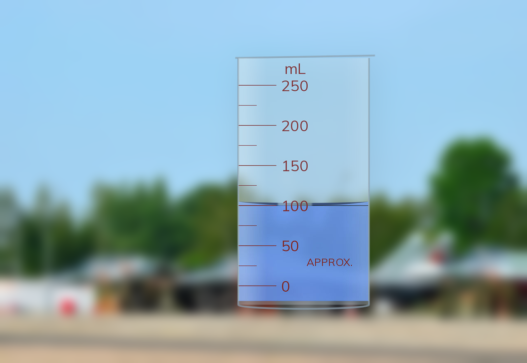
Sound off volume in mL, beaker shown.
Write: 100 mL
